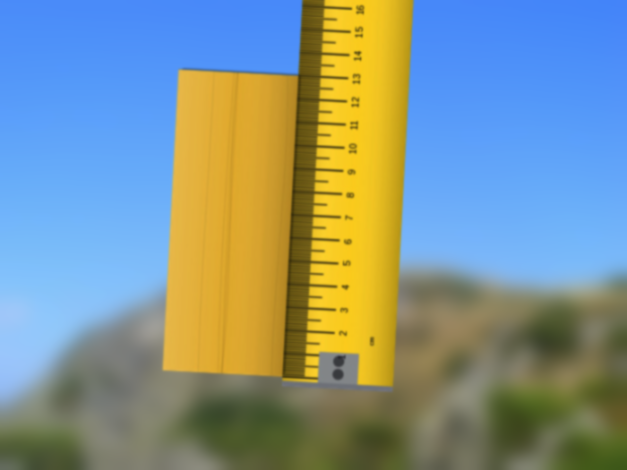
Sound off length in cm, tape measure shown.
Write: 13 cm
